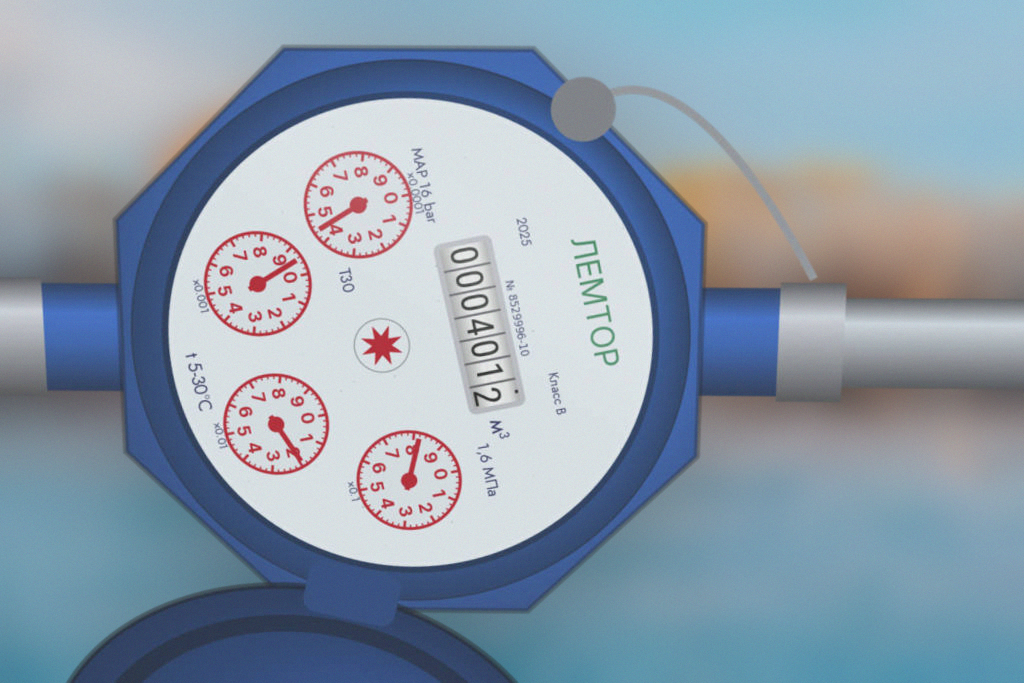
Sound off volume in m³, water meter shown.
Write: 4011.8194 m³
